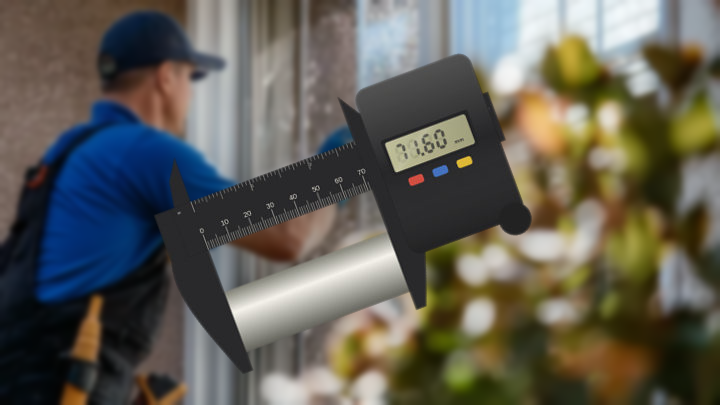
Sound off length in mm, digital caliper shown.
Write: 71.60 mm
